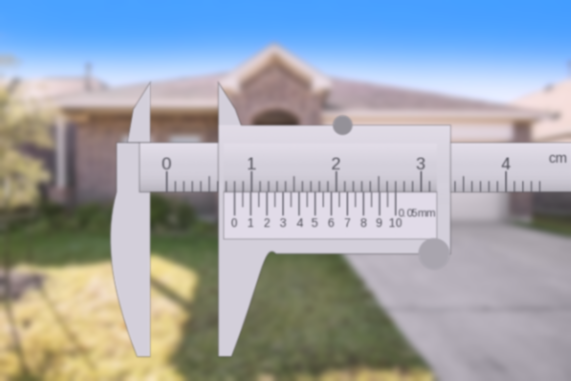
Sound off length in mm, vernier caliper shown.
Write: 8.0 mm
